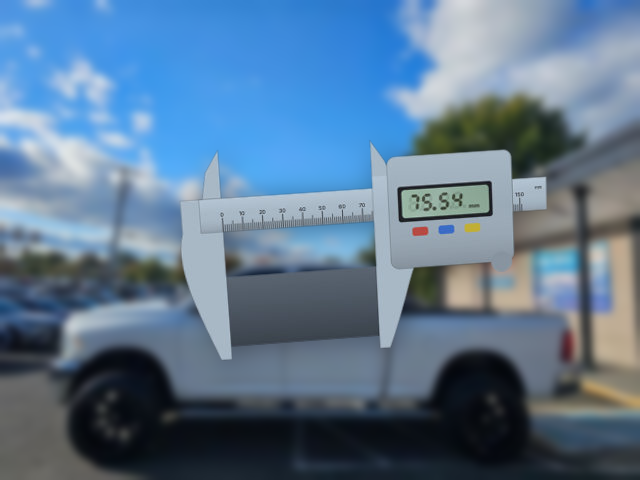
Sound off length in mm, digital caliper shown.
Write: 75.54 mm
